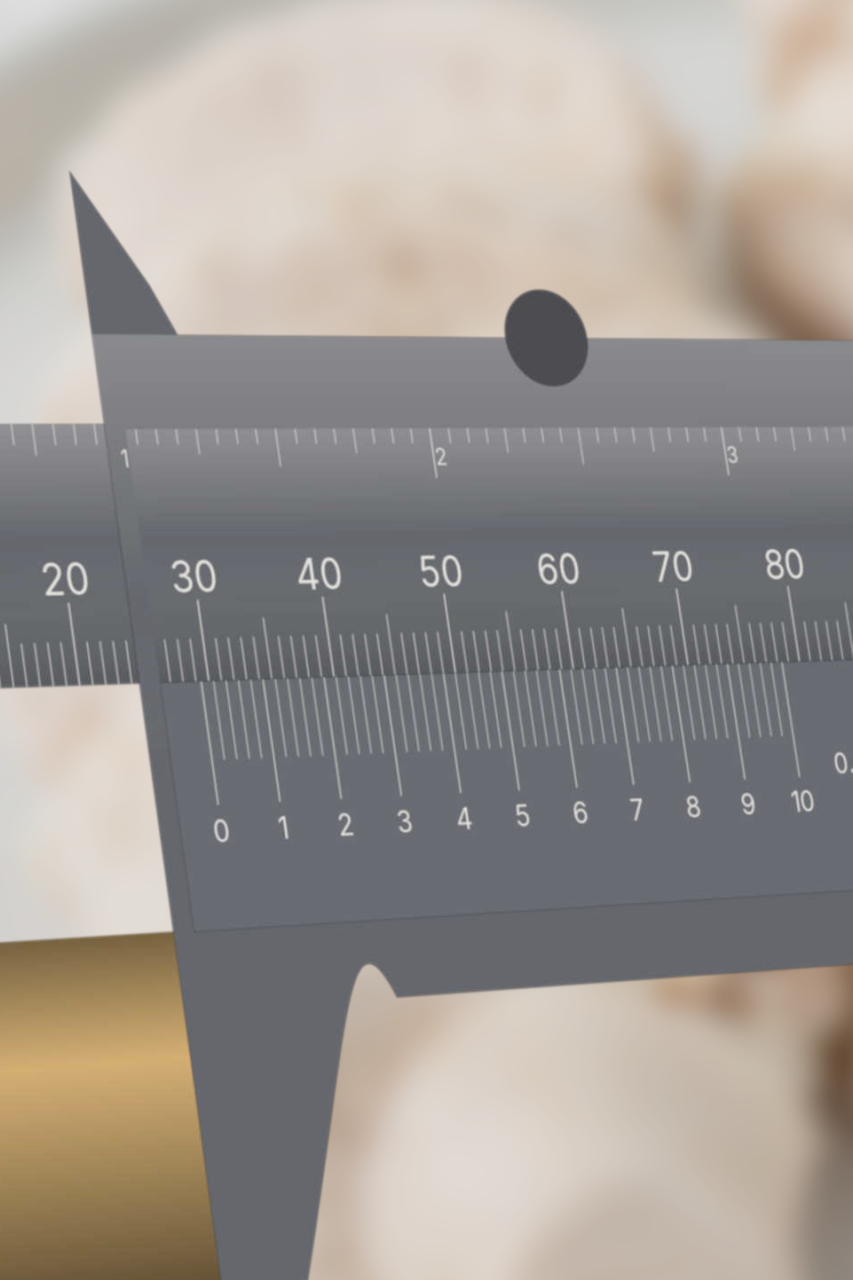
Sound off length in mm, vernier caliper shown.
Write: 29.4 mm
